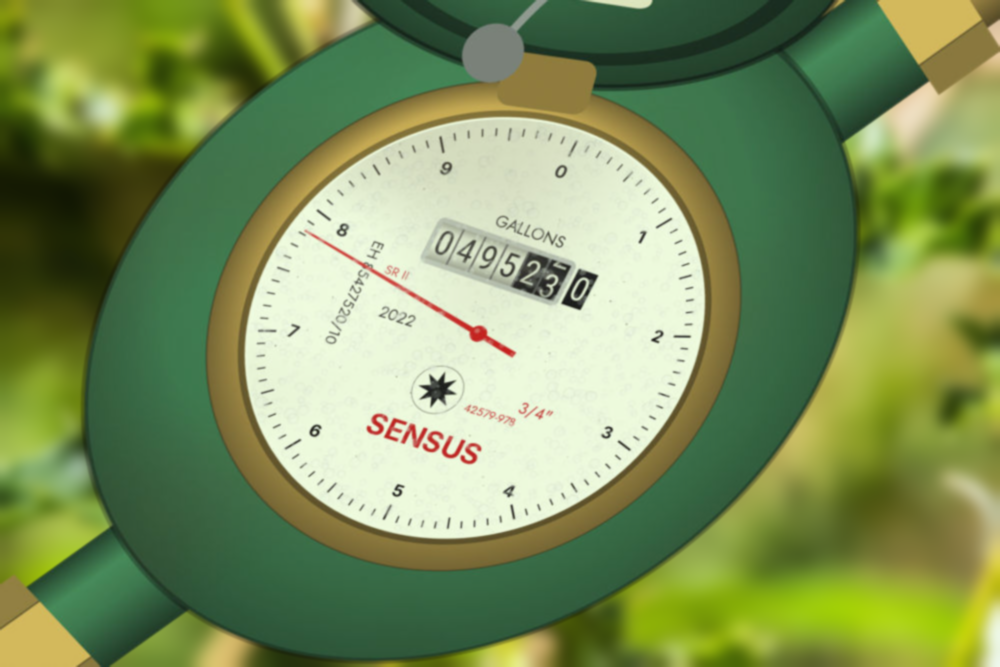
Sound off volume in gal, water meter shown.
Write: 495227.8 gal
